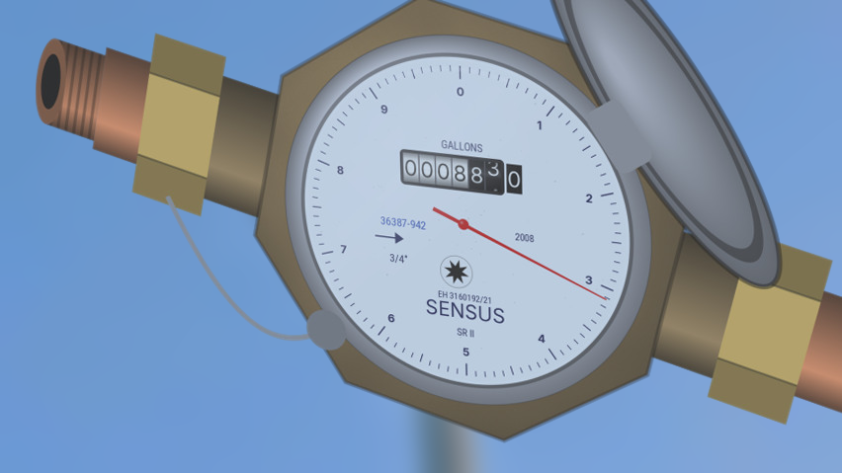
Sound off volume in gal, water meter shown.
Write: 8833.1 gal
